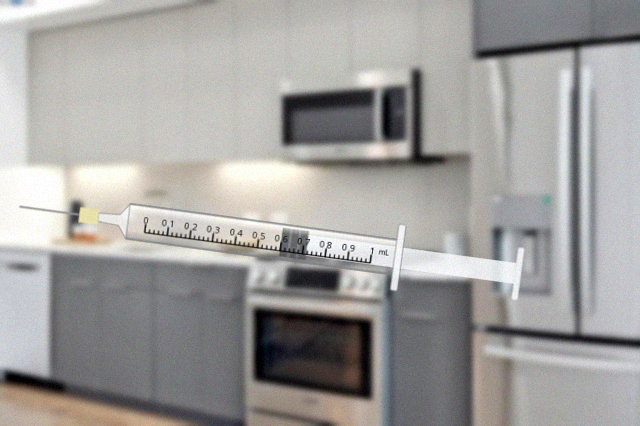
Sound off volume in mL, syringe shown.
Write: 0.6 mL
